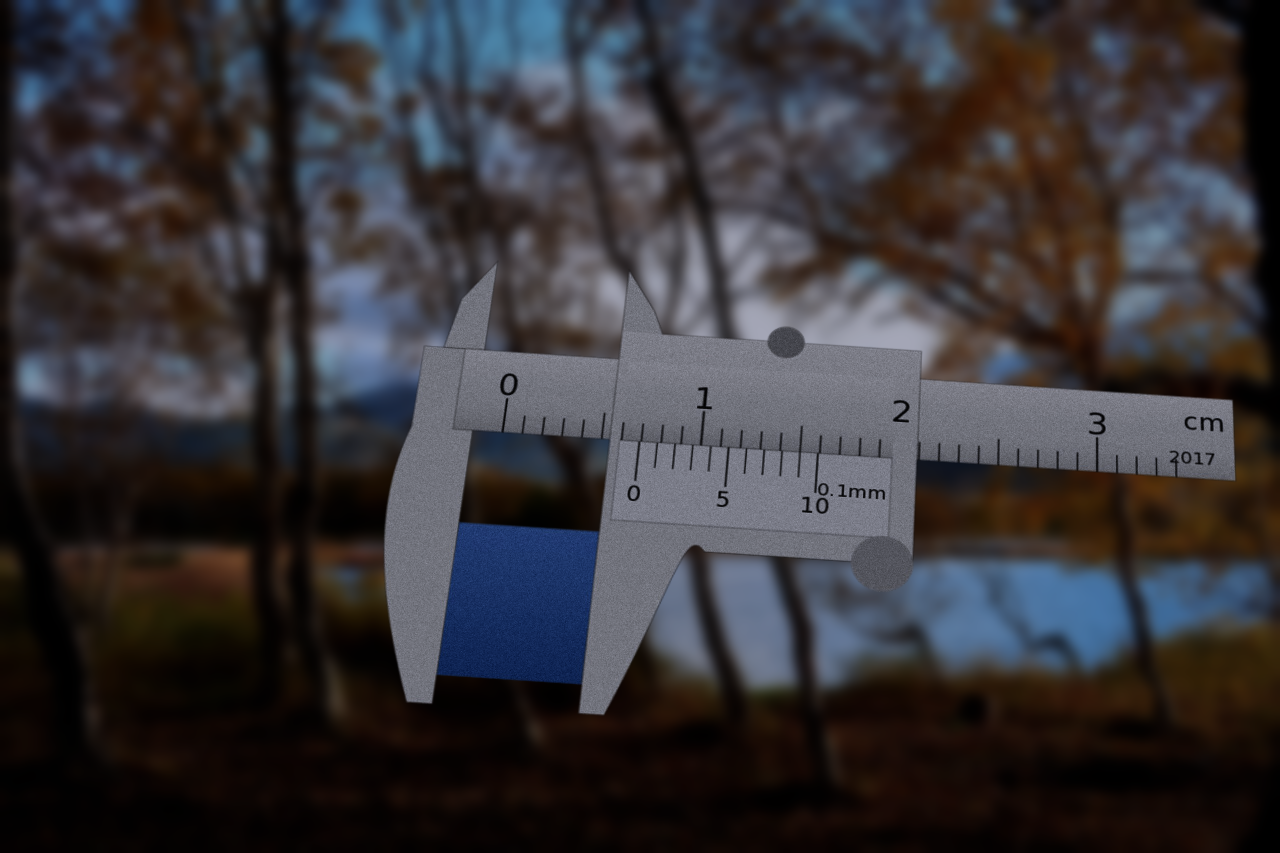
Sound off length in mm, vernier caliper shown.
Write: 6.9 mm
